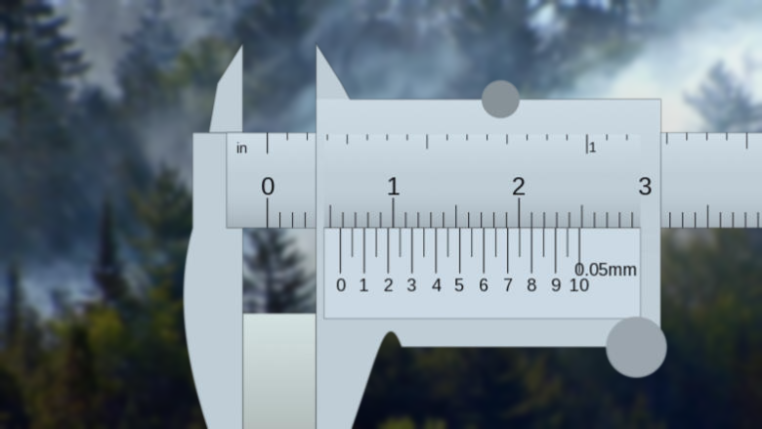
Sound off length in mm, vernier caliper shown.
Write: 5.8 mm
